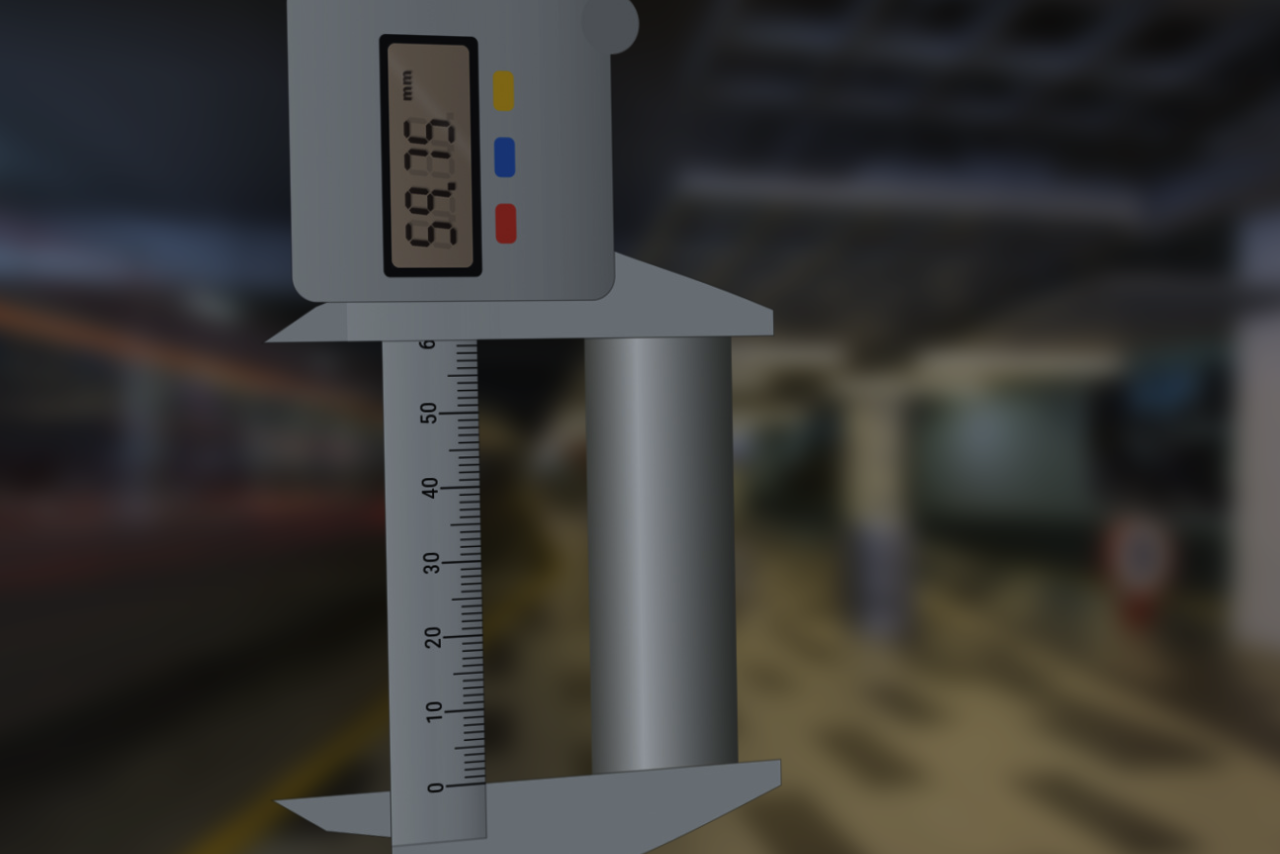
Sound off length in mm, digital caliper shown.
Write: 59.75 mm
